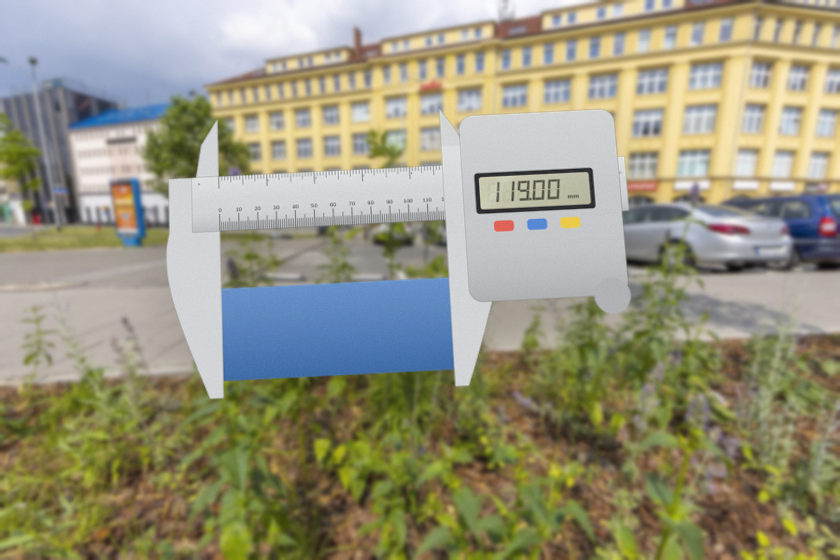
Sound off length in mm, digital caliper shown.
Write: 119.00 mm
